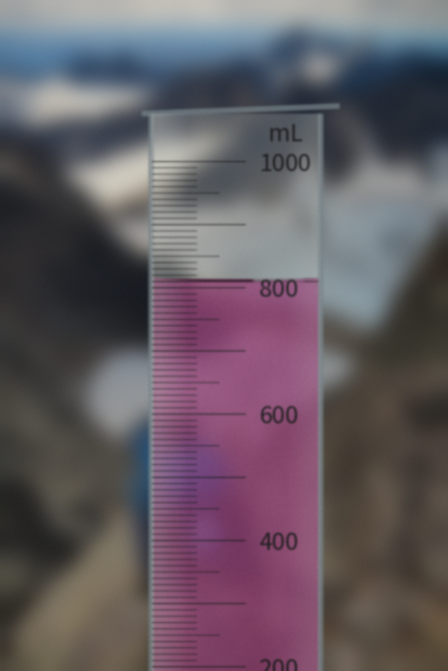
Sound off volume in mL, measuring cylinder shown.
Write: 810 mL
